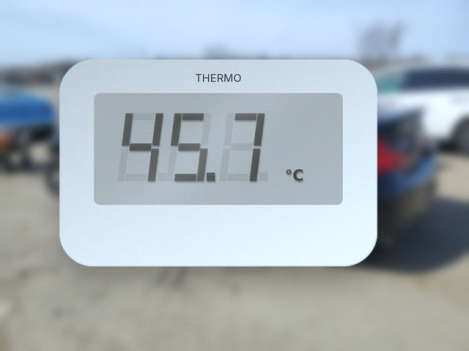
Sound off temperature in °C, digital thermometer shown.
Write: 45.7 °C
